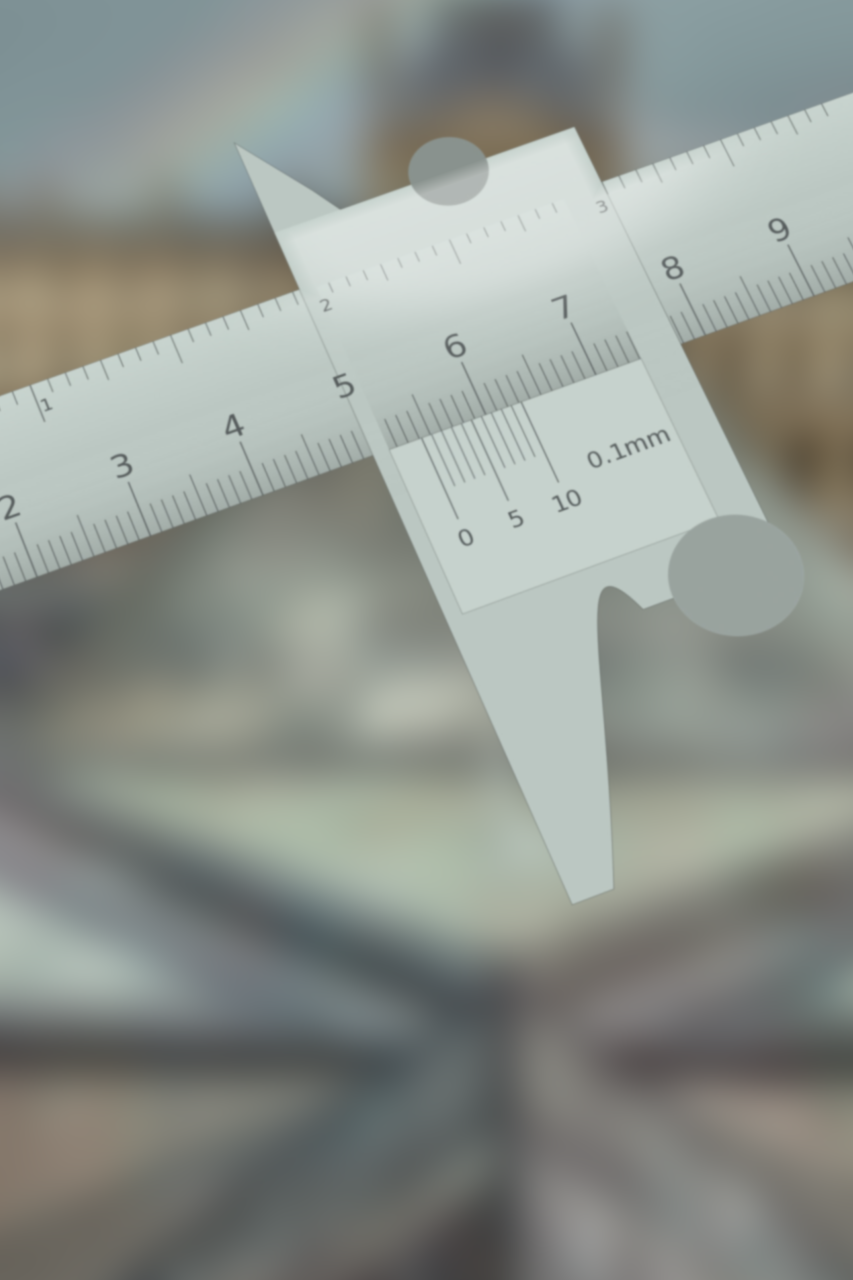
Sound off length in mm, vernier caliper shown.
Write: 54.2 mm
